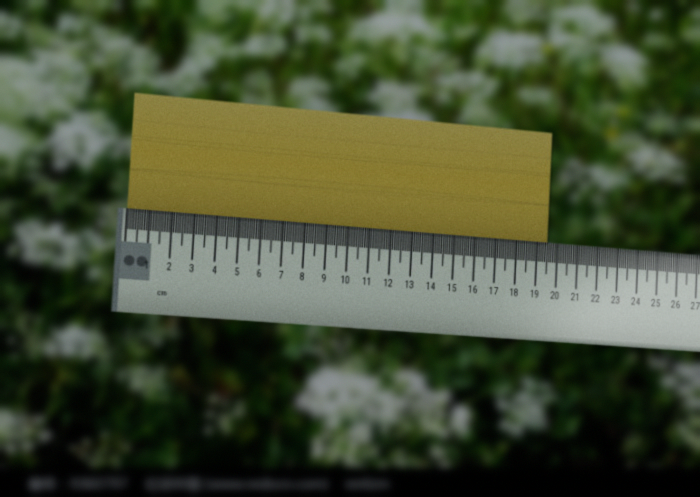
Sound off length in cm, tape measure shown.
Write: 19.5 cm
